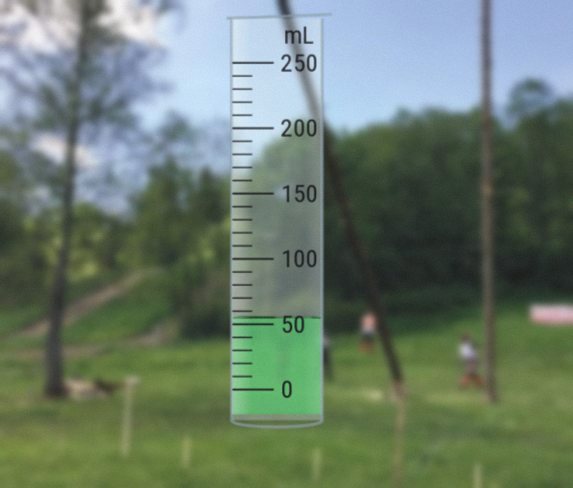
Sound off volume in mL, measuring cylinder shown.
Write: 55 mL
